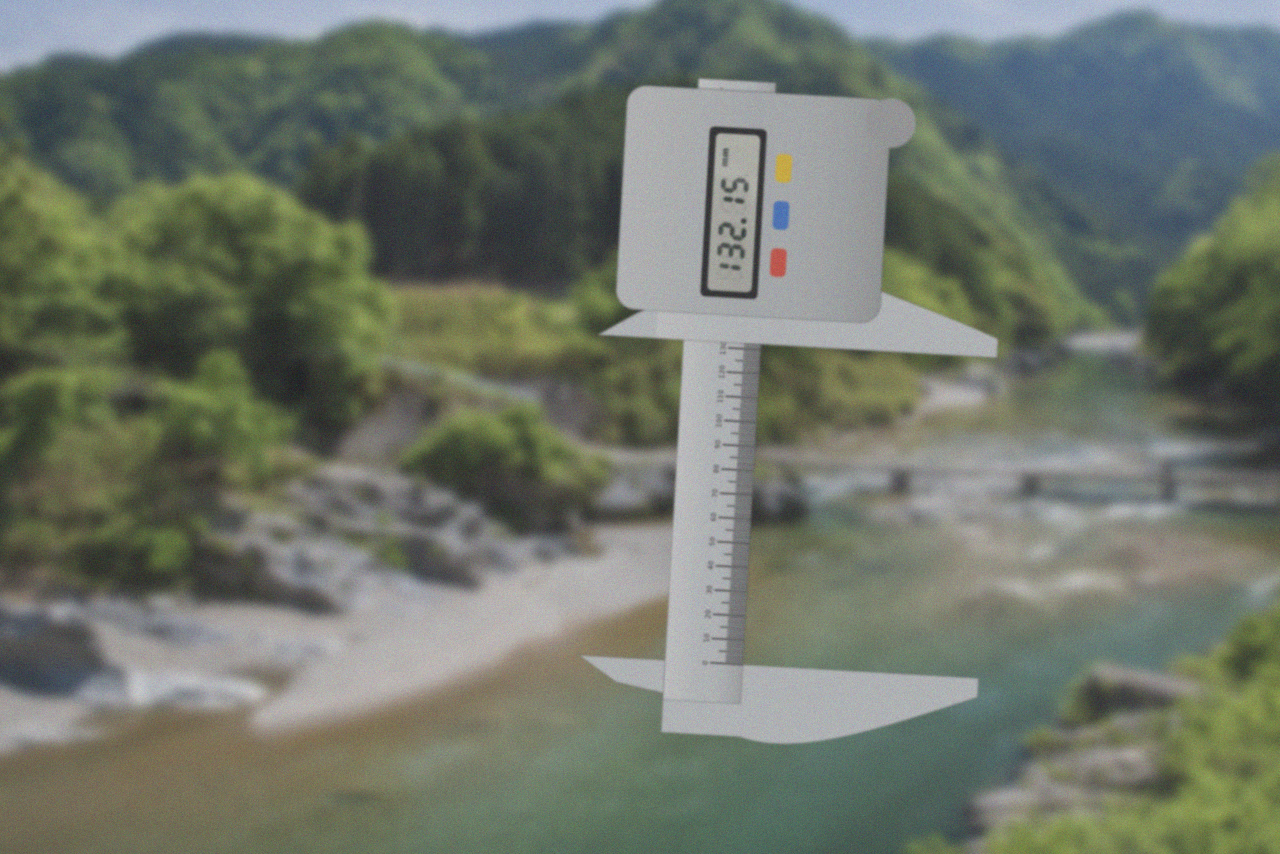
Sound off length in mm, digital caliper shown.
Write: 132.15 mm
